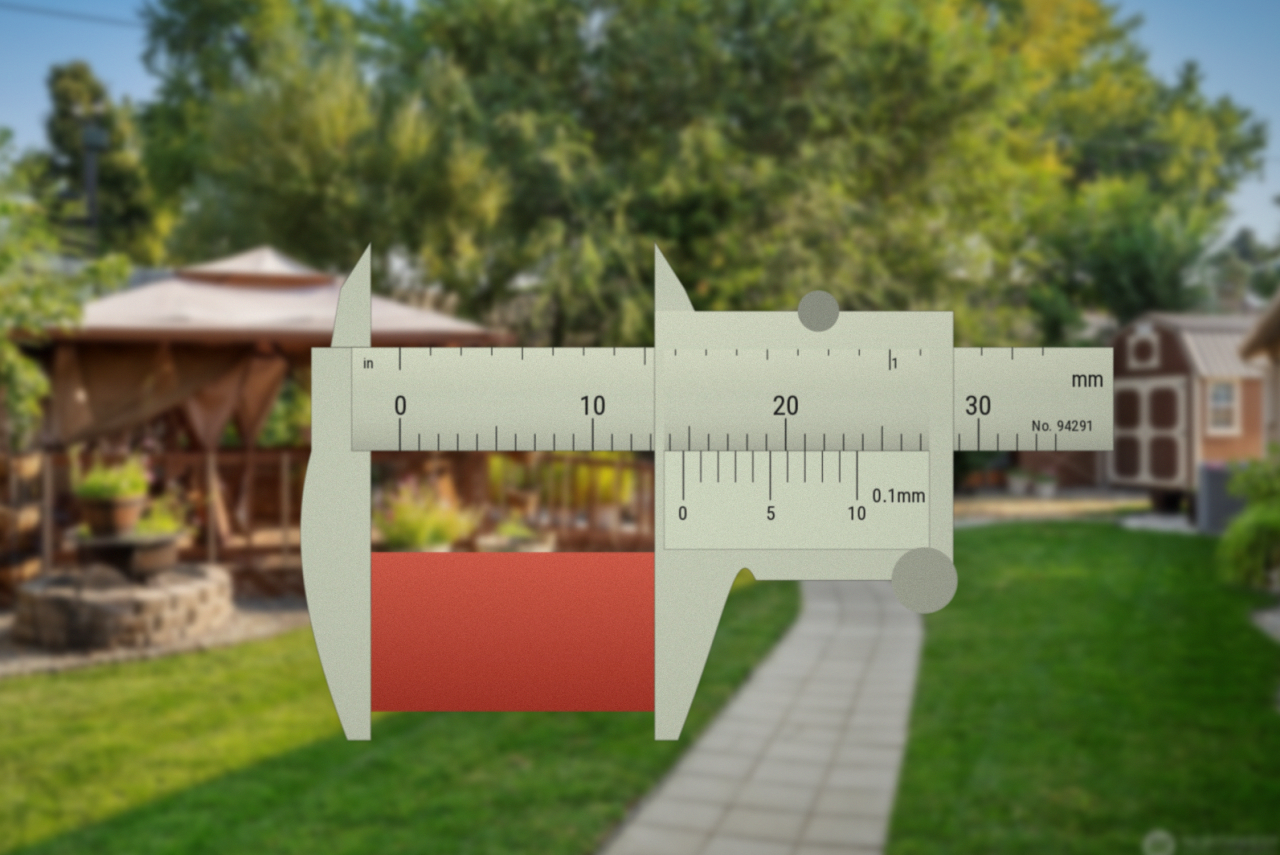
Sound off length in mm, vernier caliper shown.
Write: 14.7 mm
